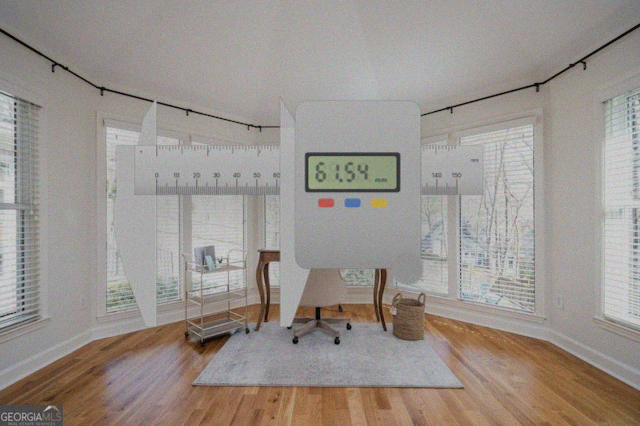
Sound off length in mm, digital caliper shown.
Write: 61.54 mm
